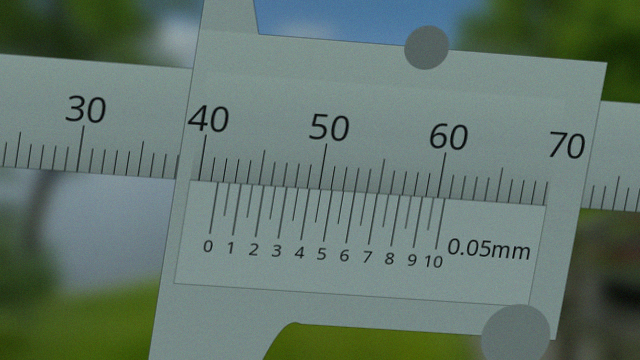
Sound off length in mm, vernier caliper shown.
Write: 41.6 mm
